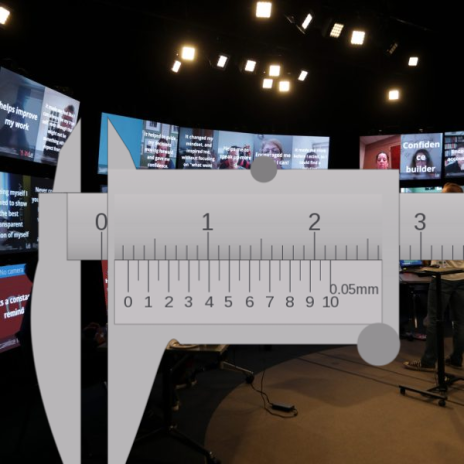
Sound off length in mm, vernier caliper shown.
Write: 2.5 mm
